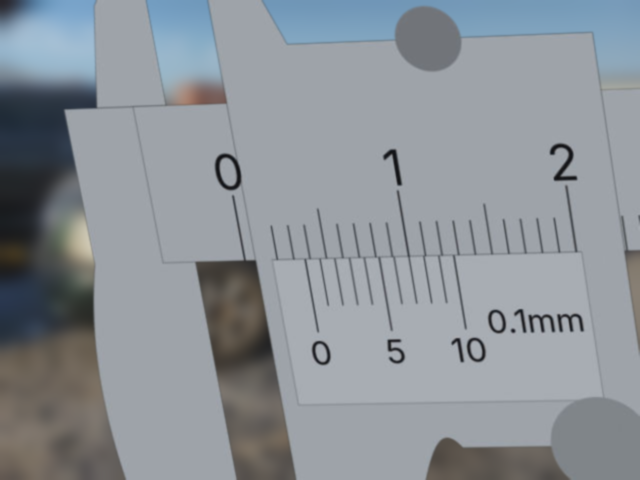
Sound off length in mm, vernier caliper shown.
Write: 3.7 mm
